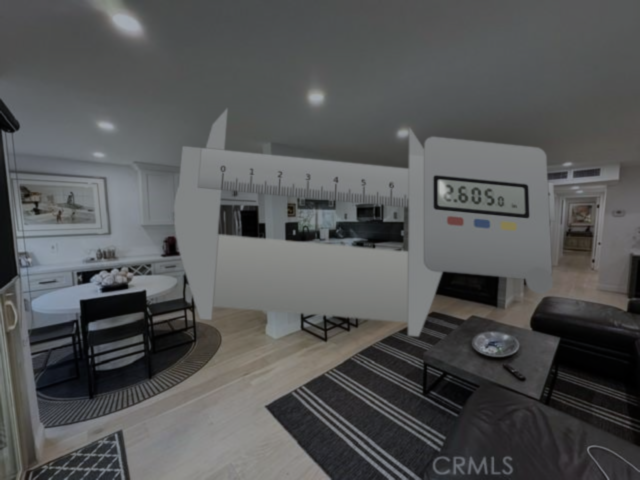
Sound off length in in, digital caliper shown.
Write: 2.6050 in
